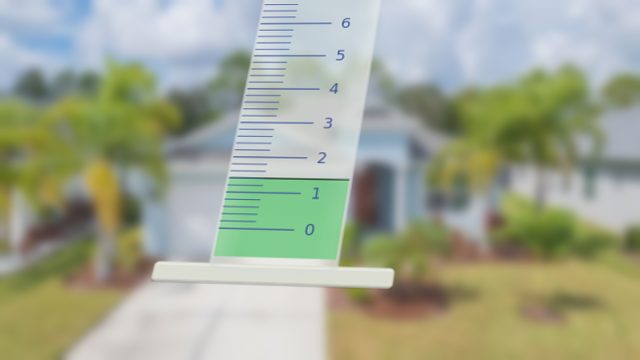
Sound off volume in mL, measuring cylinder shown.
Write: 1.4 mL
